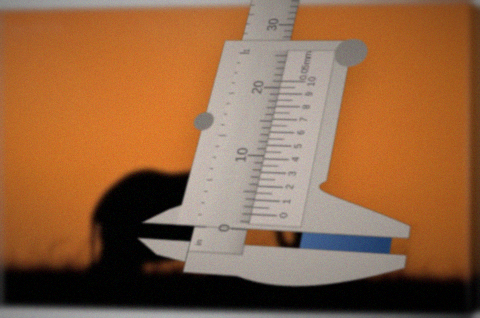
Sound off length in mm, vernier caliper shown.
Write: 2.0 mm
